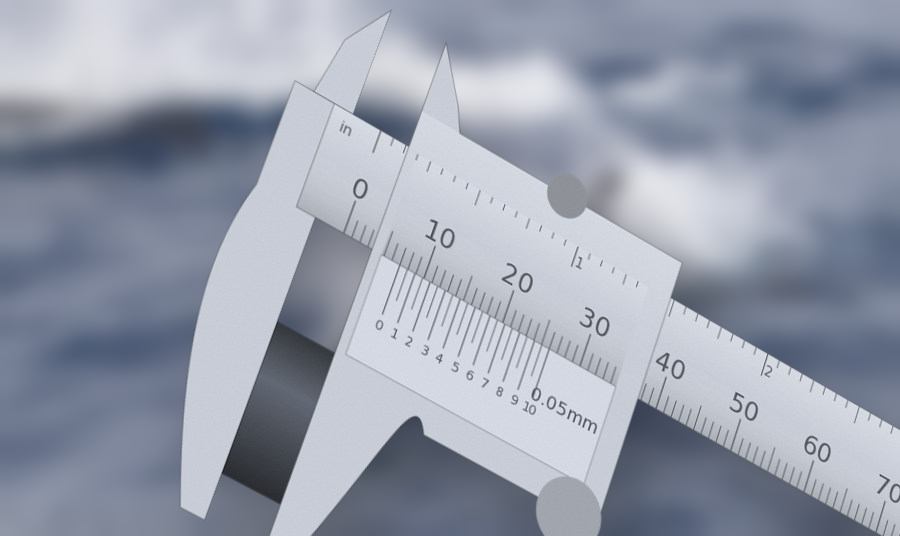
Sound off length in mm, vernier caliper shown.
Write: 7.0 mm
